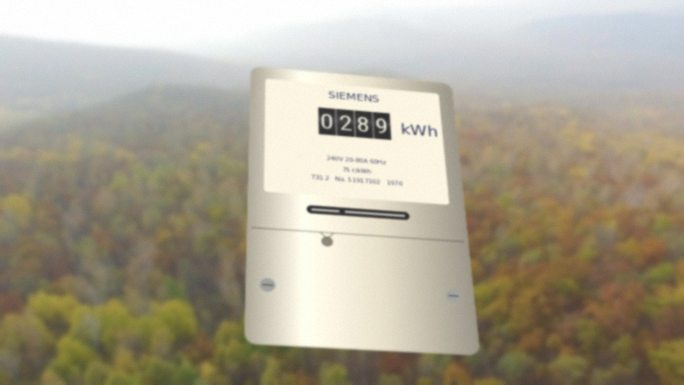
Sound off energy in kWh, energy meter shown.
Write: 289 kWh
